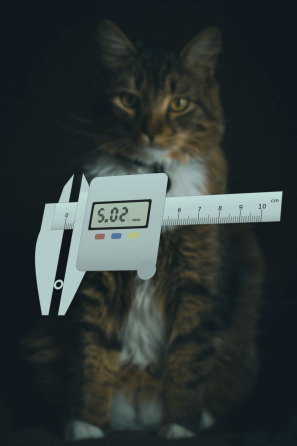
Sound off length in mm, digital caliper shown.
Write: 5.02 mm
